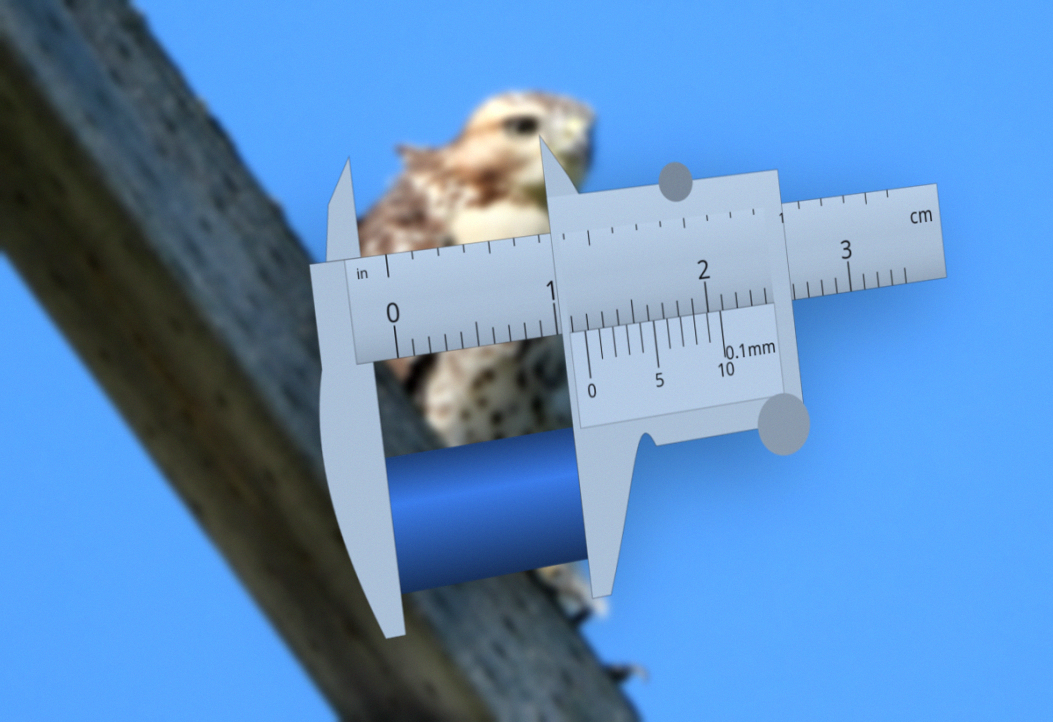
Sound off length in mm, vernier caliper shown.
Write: 11.8 mm
